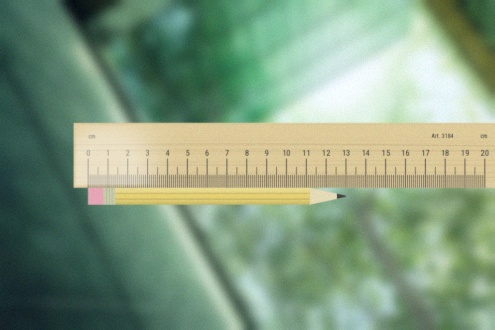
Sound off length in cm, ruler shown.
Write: 13 cm
